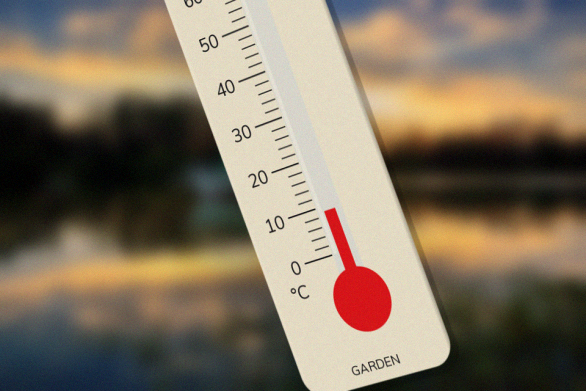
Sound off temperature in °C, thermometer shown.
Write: 9 °C
